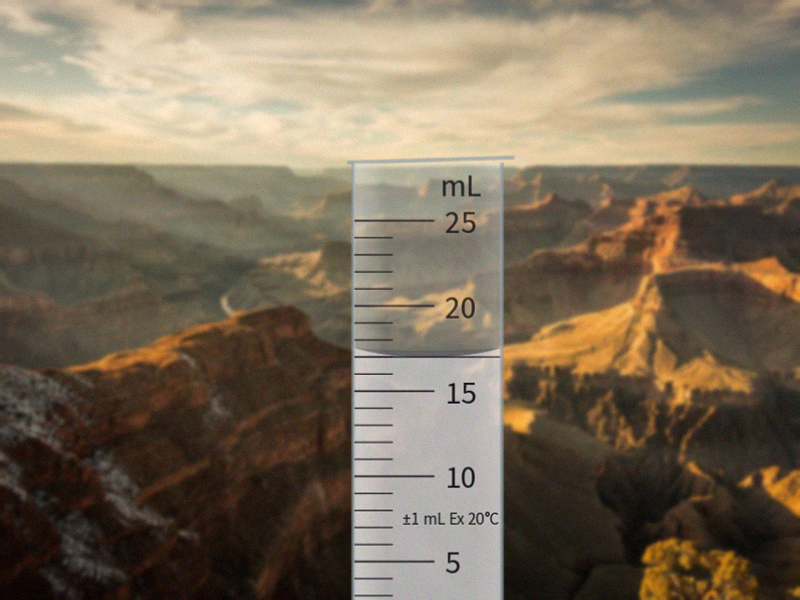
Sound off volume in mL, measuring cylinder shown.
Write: 17 mL
